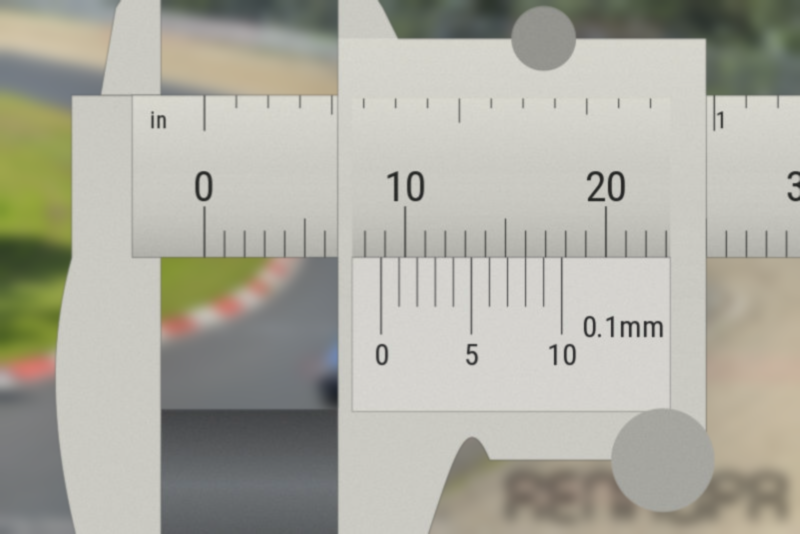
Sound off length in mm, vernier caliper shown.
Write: 8.8 mm
